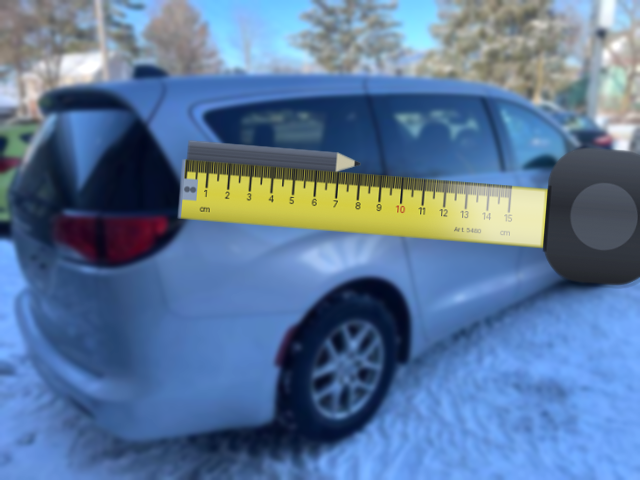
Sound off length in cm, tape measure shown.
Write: 8 cm
